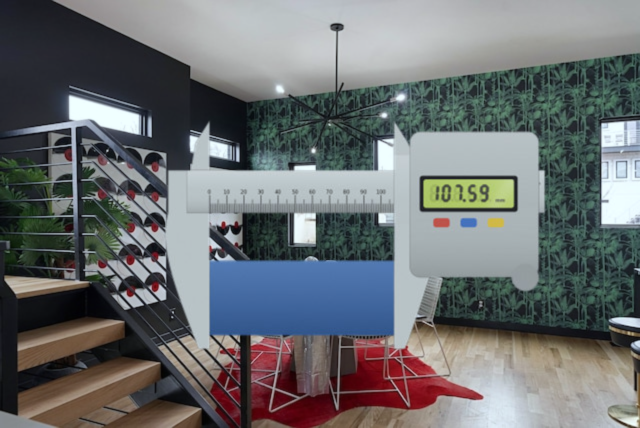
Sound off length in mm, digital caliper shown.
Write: 107.59 mm
